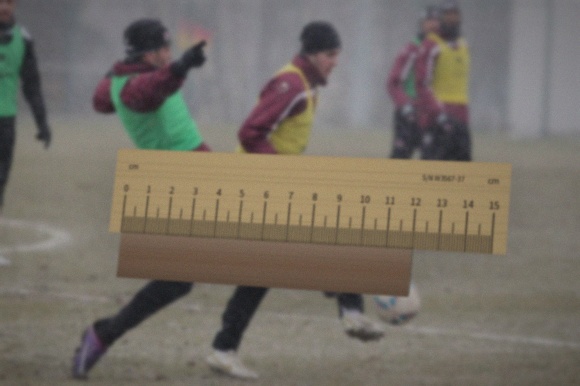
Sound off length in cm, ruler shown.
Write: 12 cm
